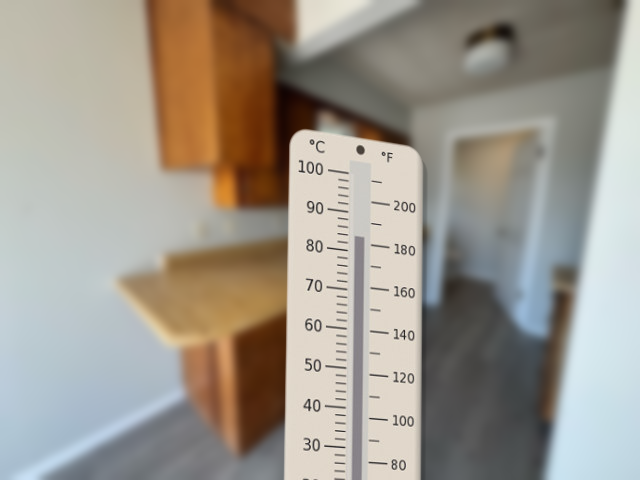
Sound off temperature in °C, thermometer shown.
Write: 84 °C
